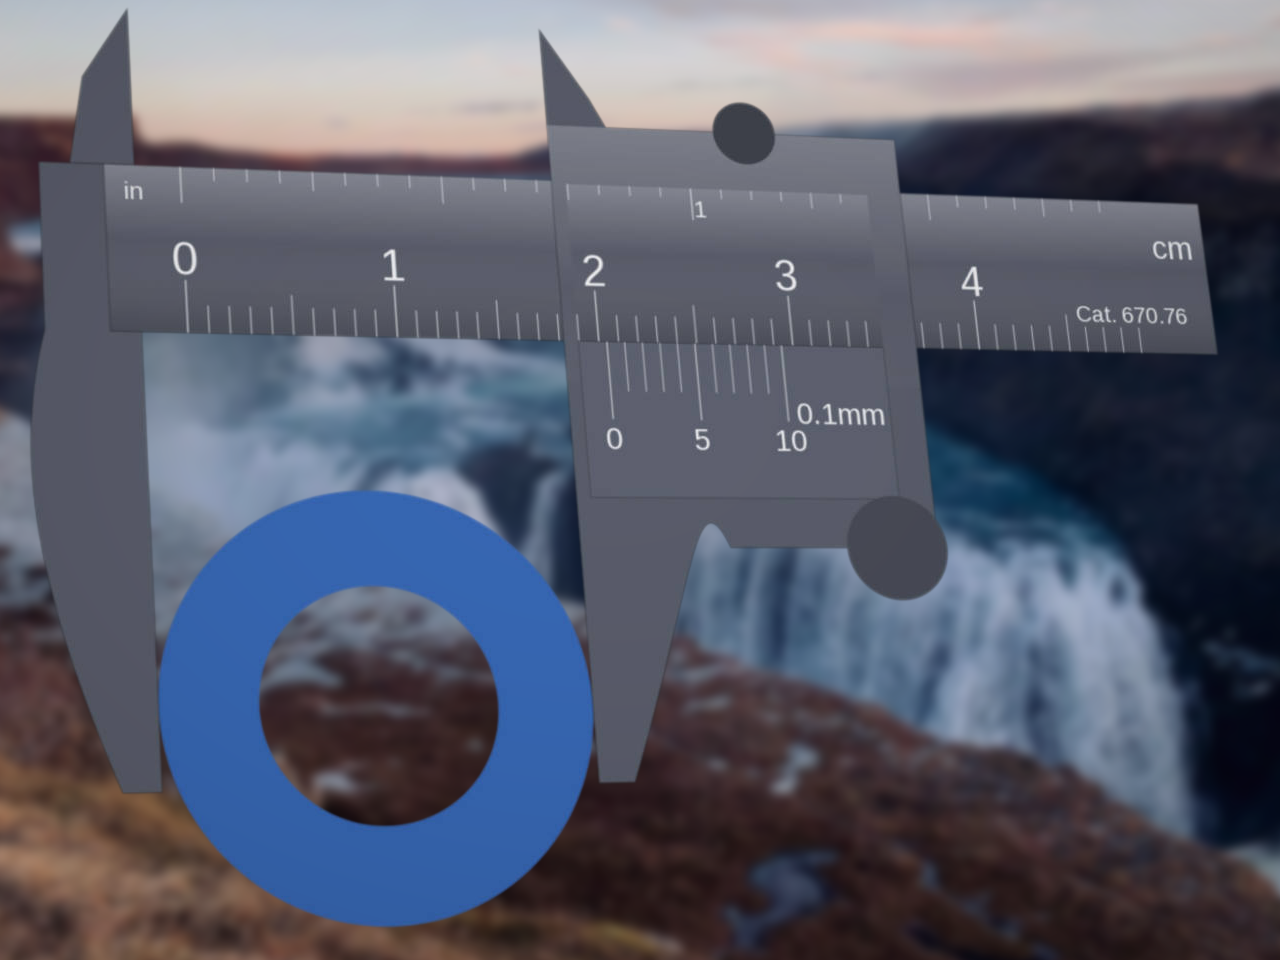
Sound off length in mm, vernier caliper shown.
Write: 20.4 mm
